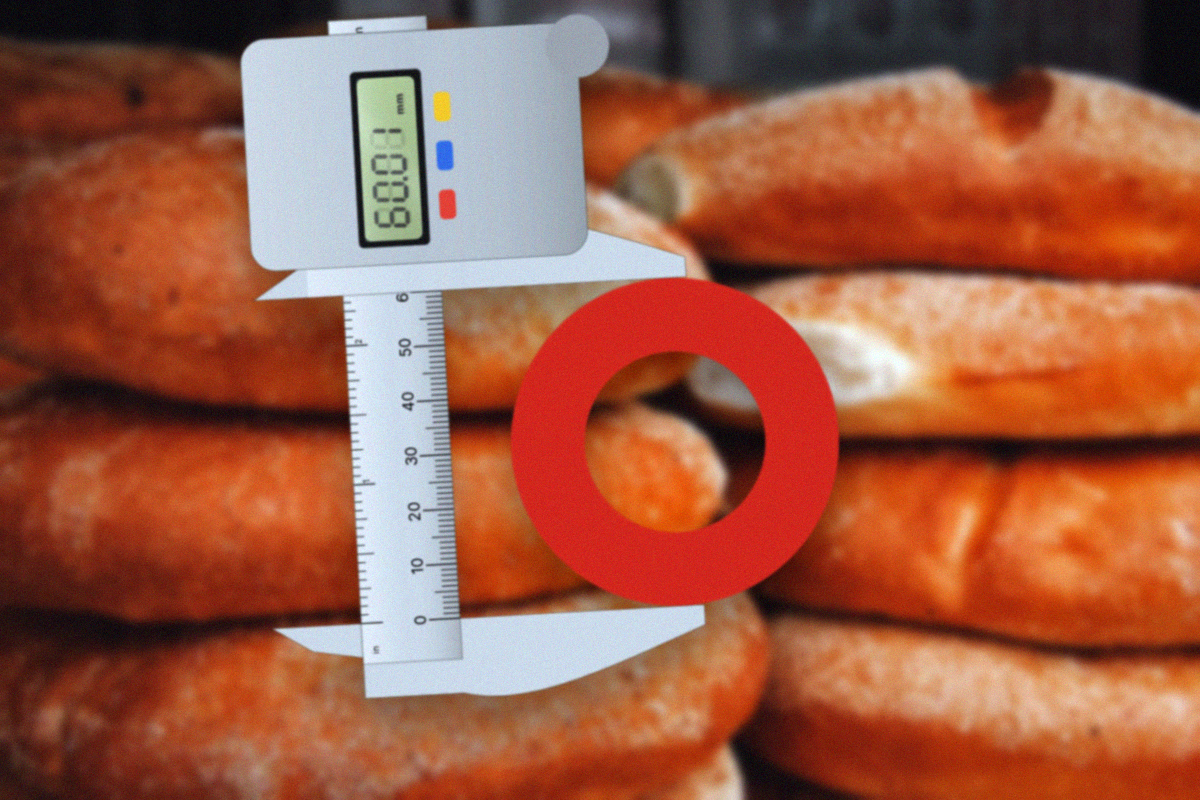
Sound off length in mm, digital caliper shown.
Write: 60.01 mm
